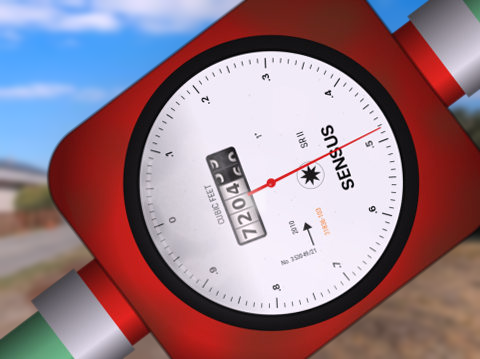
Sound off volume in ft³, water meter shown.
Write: 720459.48 ft³
